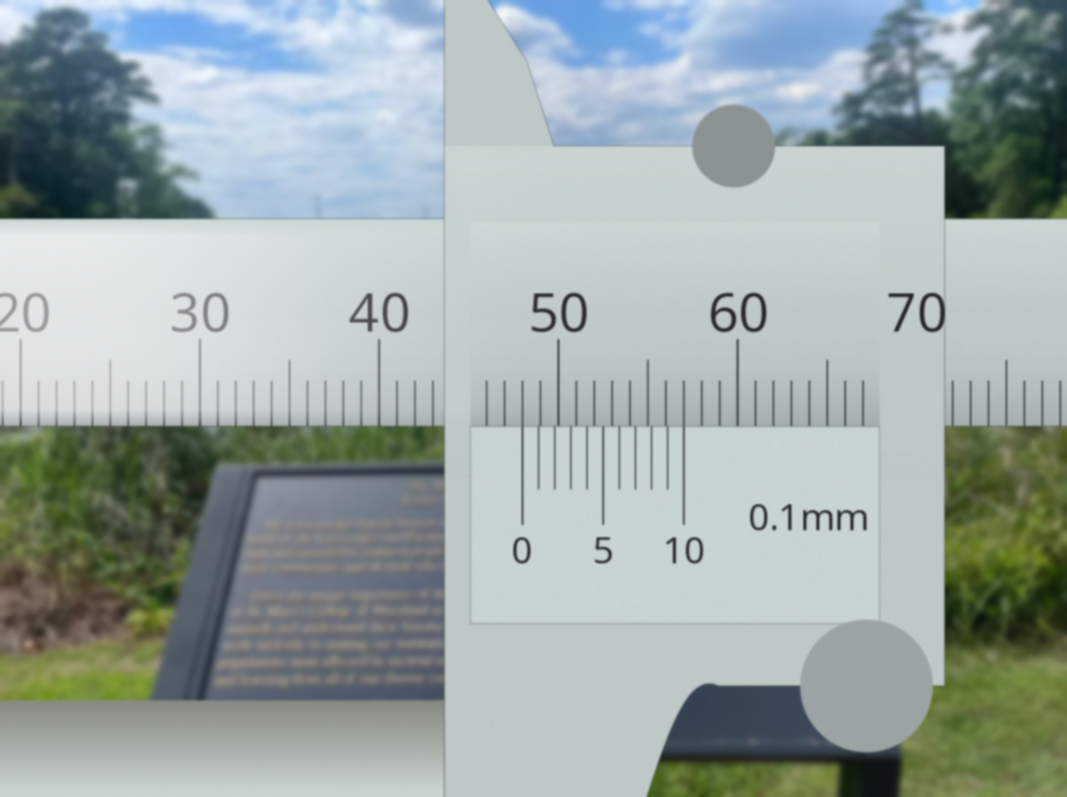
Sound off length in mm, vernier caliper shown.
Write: 48.0 mm
